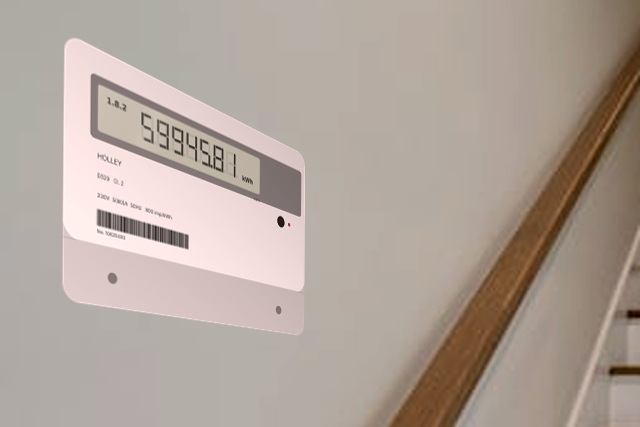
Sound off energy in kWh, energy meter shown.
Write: 59945.81 kWh
